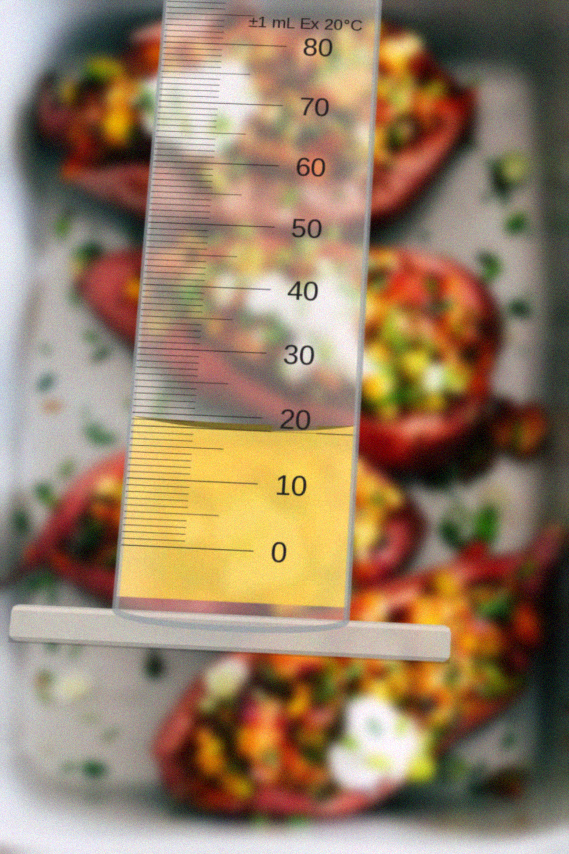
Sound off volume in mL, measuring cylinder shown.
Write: 18 mL
